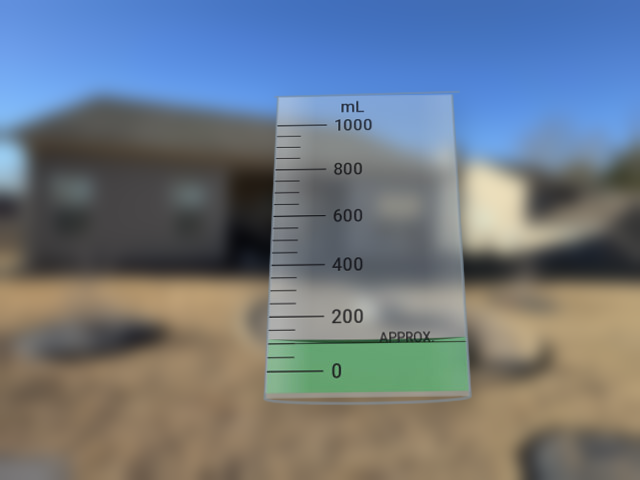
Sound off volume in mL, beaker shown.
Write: 100 mL
